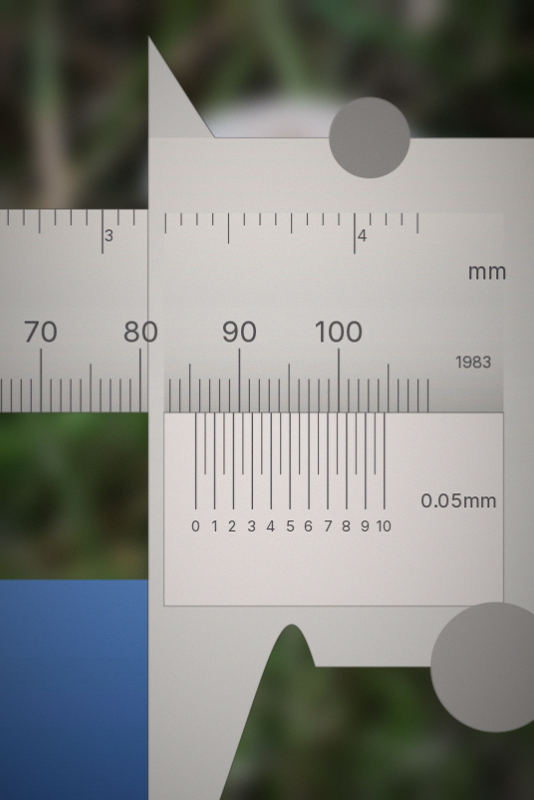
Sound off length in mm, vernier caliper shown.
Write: 85.6 mm
